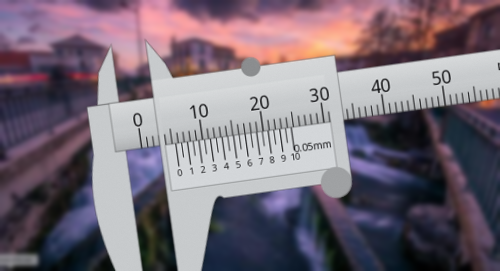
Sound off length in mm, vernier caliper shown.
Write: 5.6 mm
